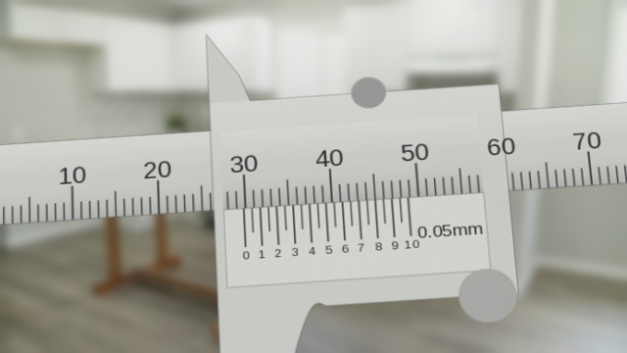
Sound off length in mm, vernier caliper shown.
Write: 29.8 mm
